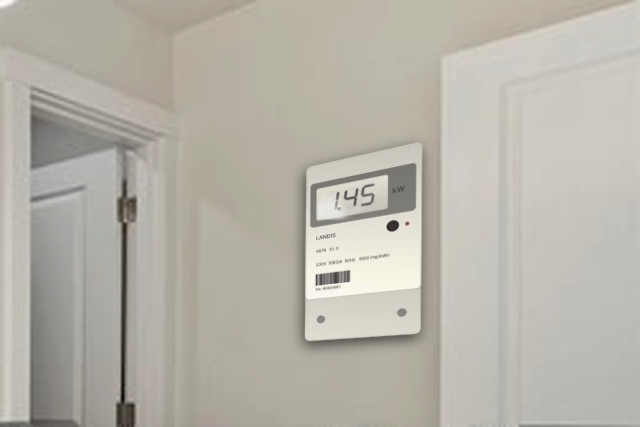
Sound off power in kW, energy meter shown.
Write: 1.45 kW
